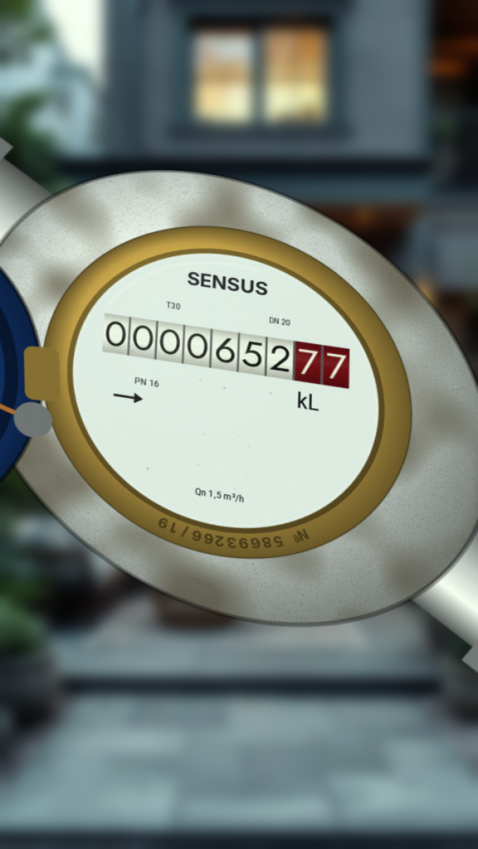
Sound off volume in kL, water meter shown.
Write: 652.77 kL
